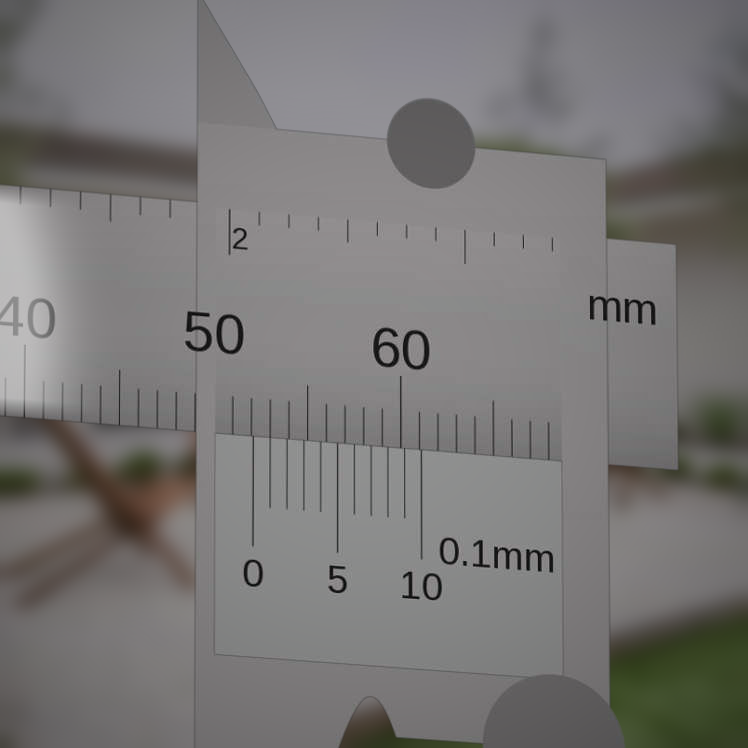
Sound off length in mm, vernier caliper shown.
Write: 52.1 mm
